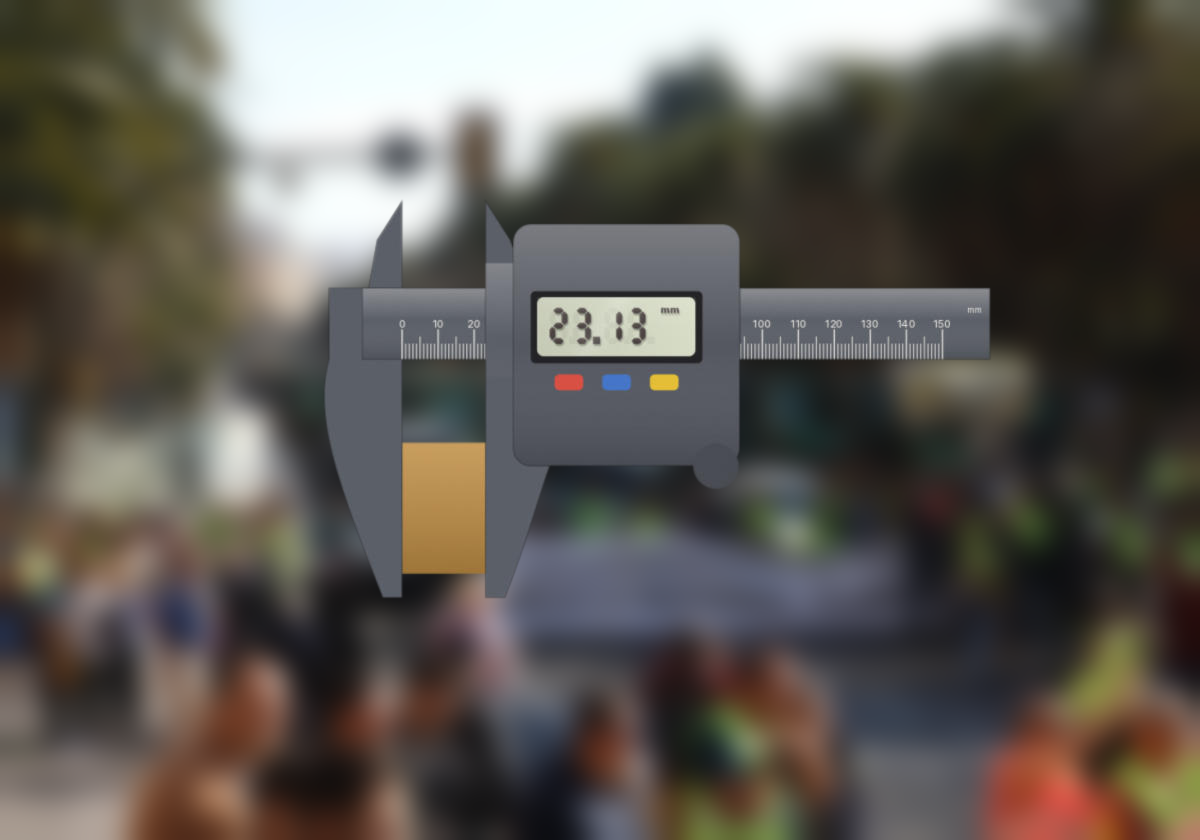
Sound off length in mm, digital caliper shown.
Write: 23.13 mm
